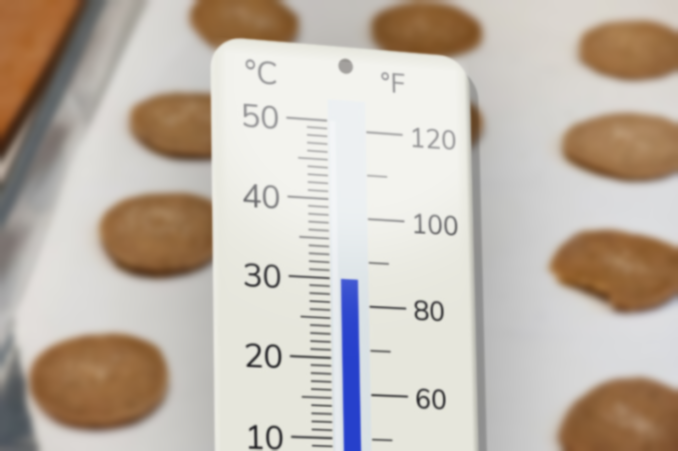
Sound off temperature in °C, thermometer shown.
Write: 30 °C
